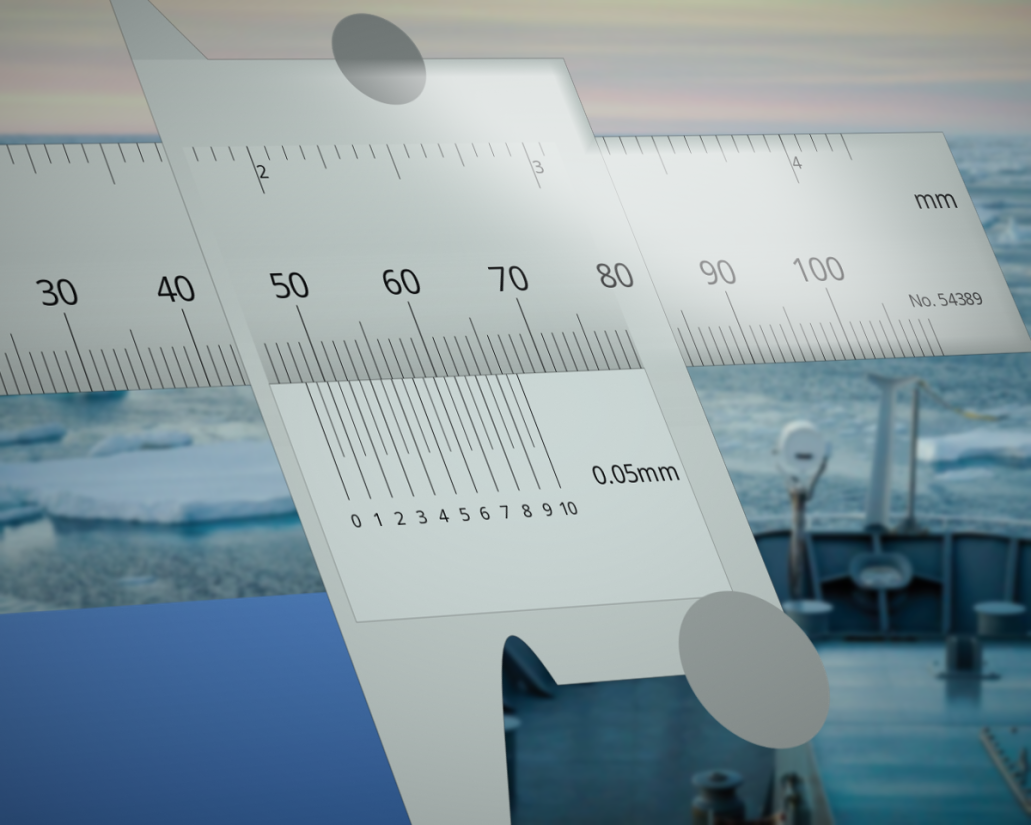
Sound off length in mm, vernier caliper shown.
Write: 48.3 mm
